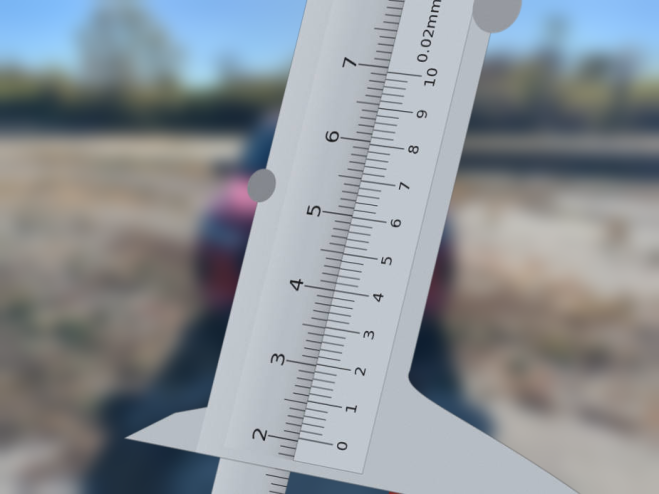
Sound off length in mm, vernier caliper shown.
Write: 20.4 mm
